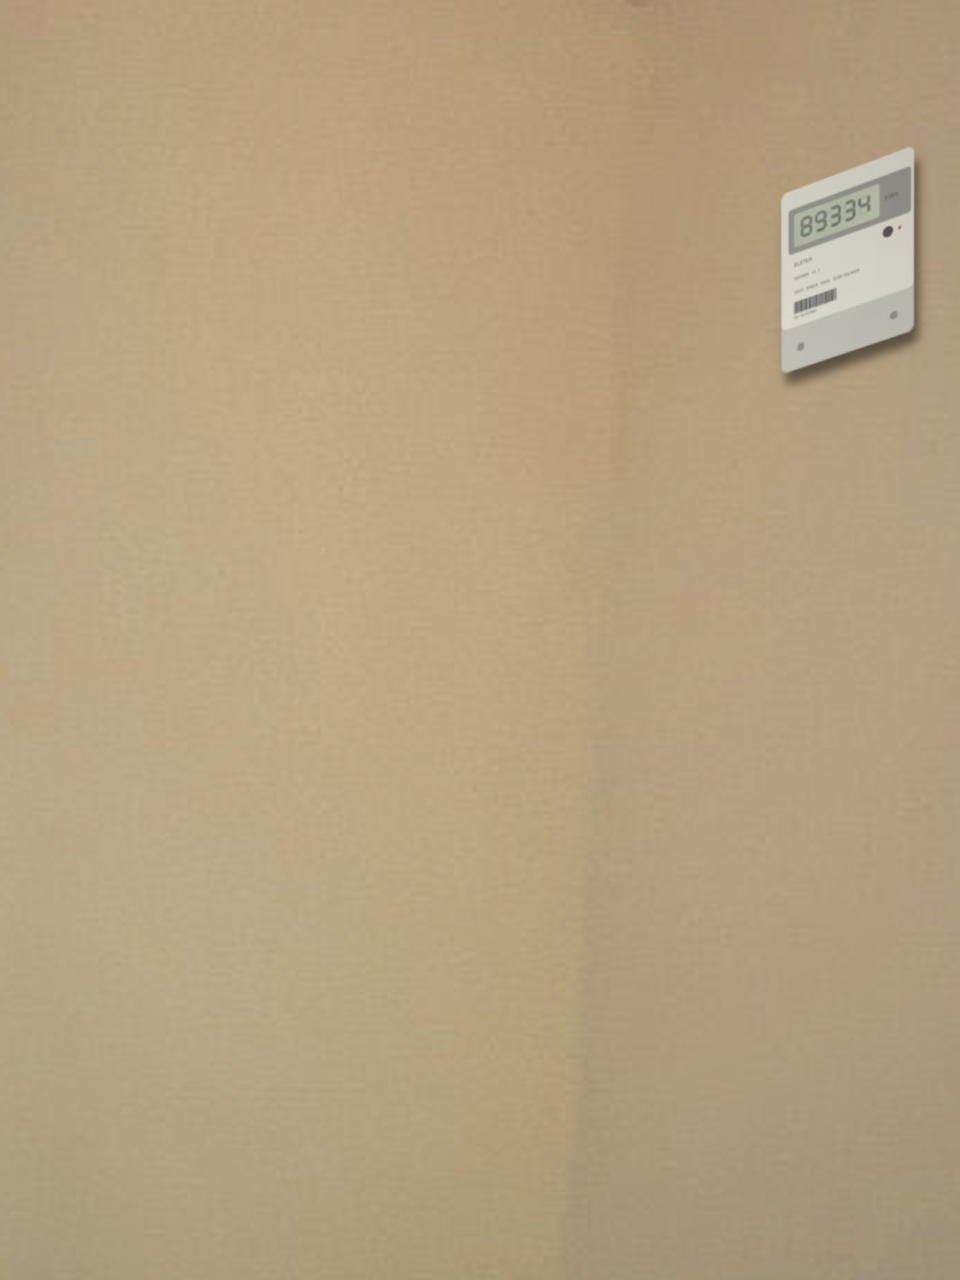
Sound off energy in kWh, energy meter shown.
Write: 89334 kWh
